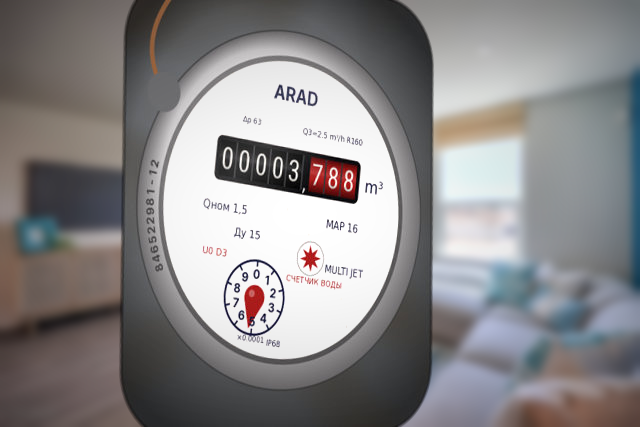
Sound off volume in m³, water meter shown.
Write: 3.7885 m³
